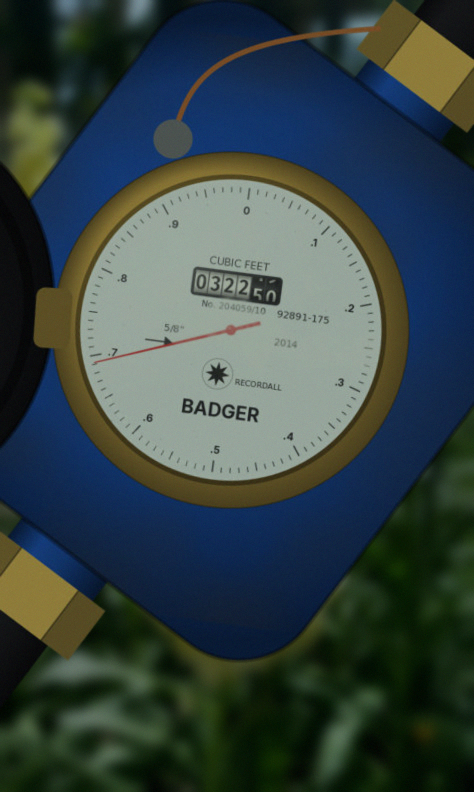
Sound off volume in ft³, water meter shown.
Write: 32249.69 ft³
